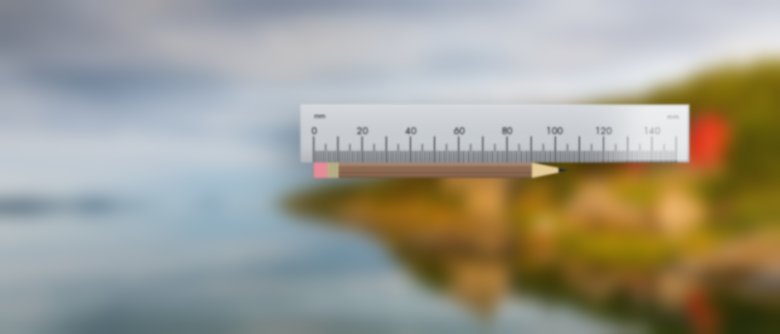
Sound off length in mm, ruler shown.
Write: 105 mm
